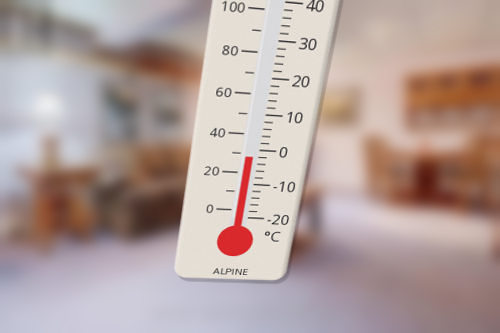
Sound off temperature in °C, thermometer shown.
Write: -2 °C
